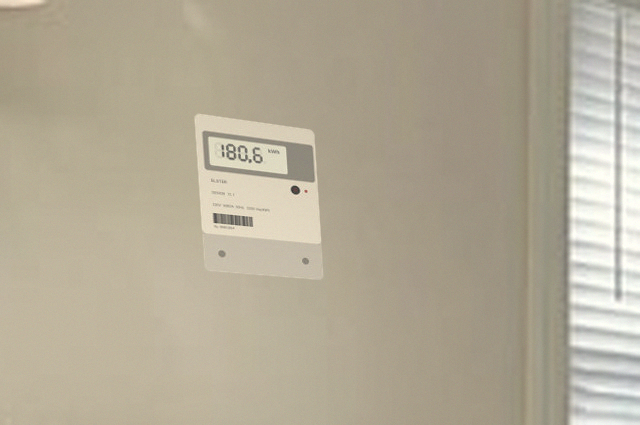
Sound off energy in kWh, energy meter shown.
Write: 180.6 kWh
